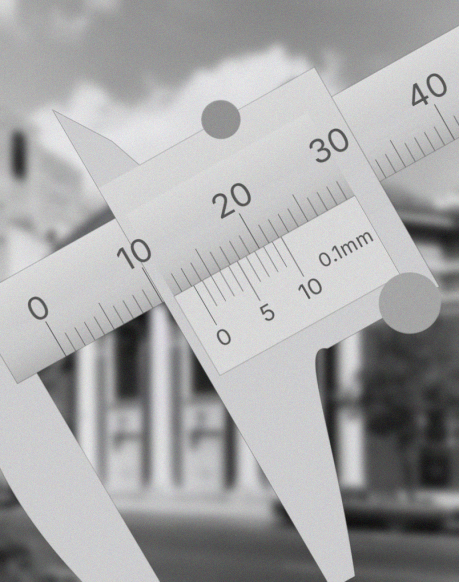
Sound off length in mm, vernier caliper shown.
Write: 13.2 mm
